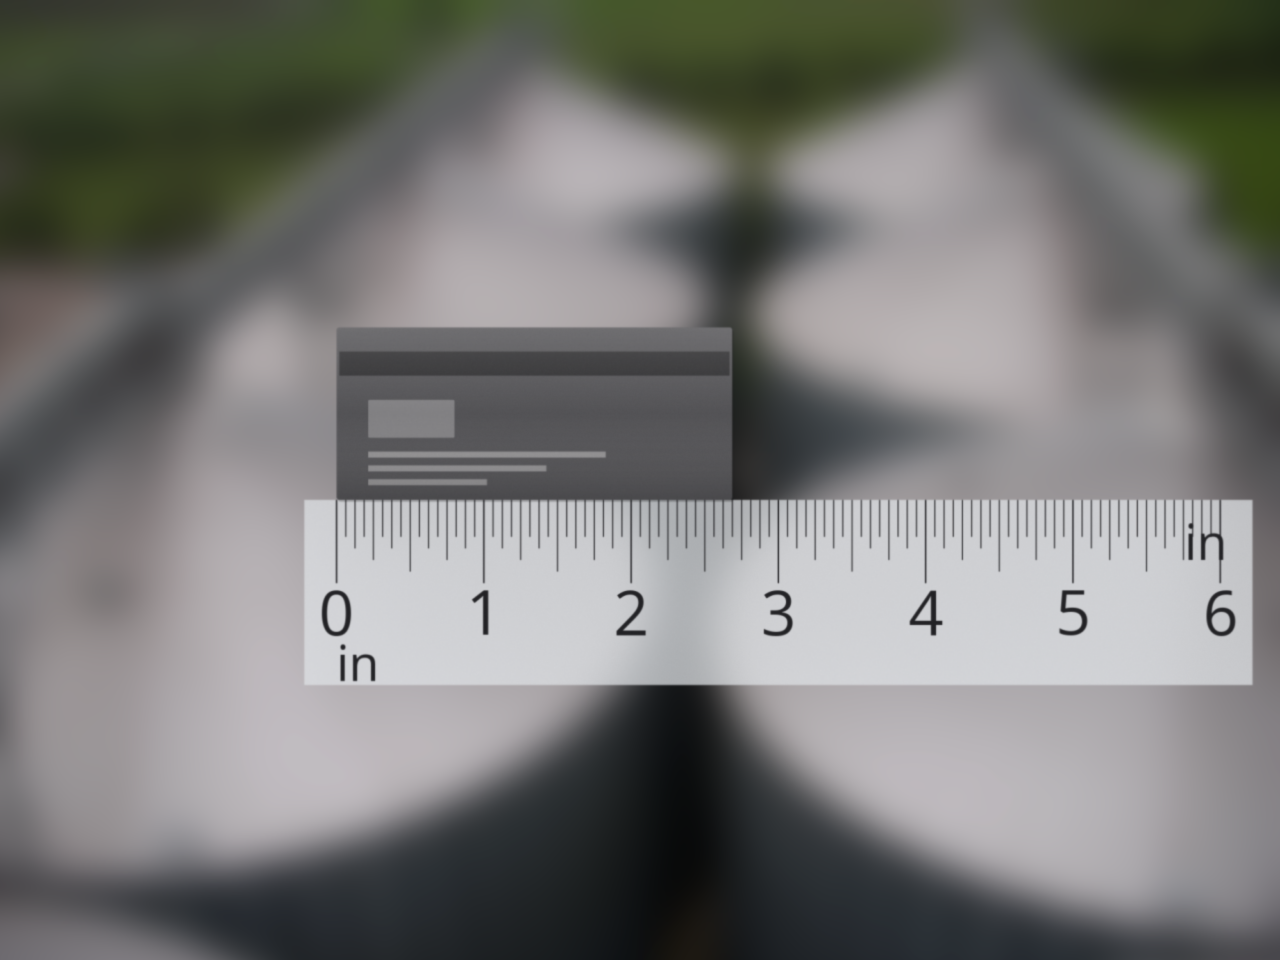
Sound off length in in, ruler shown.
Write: 2.6875 in
